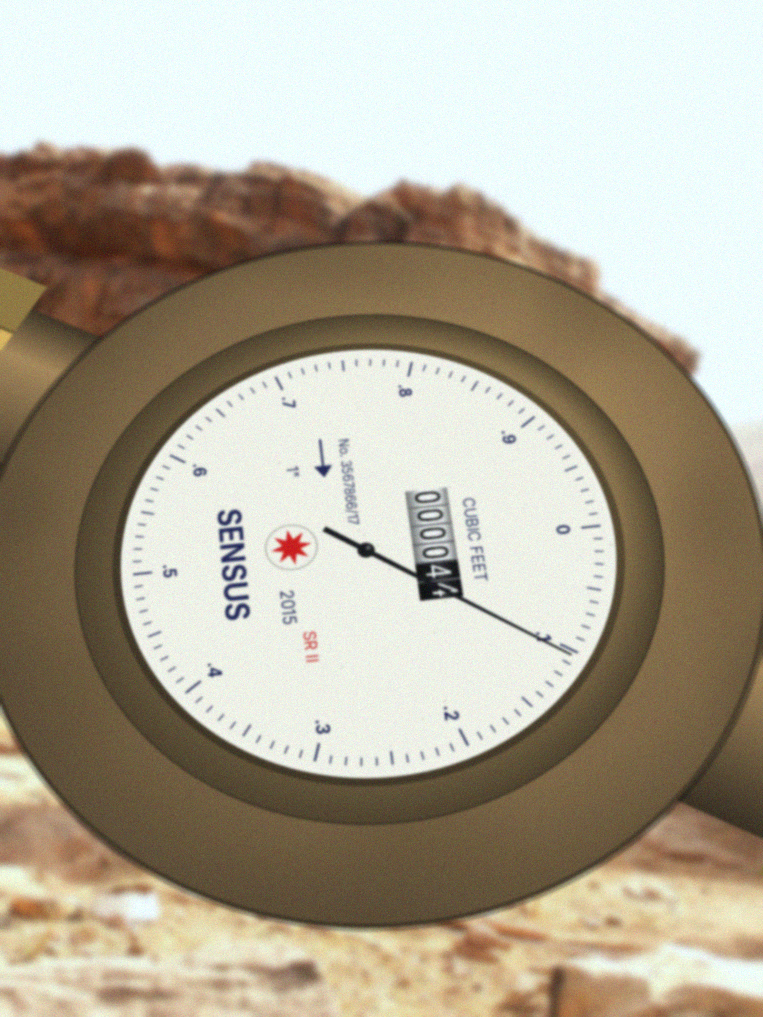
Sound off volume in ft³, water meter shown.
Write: 44.10 ft³
